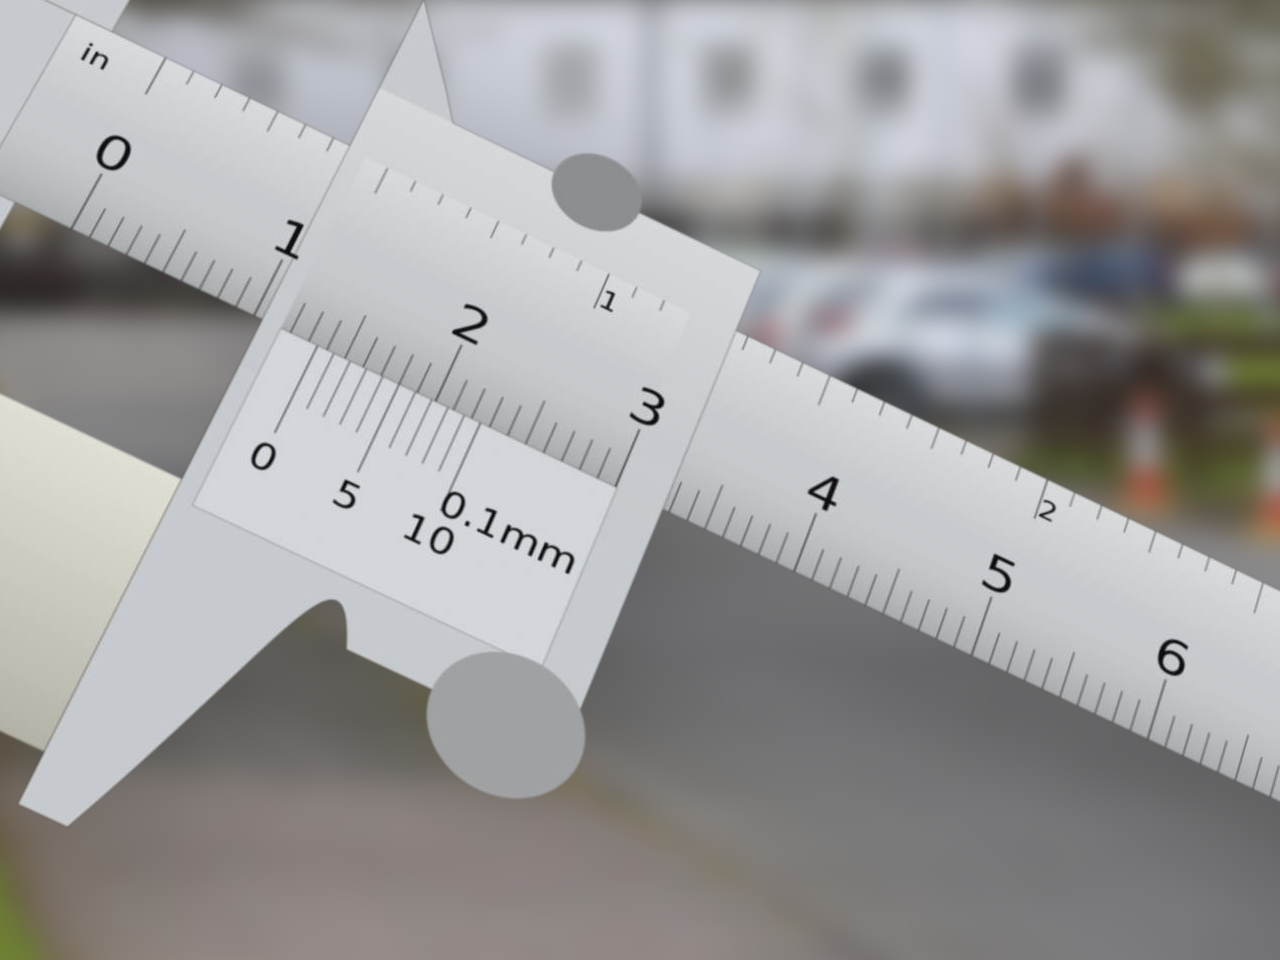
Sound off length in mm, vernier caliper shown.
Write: 13.5 mm
